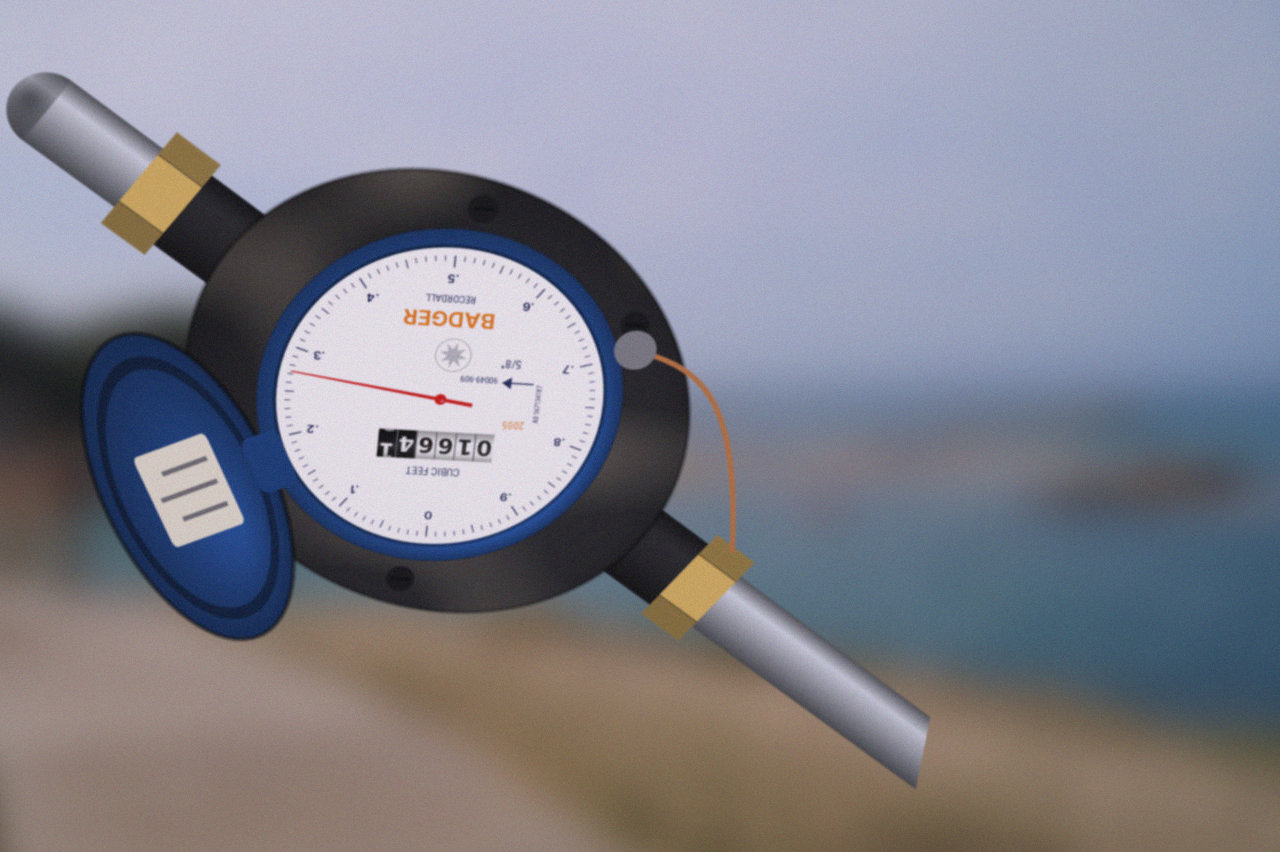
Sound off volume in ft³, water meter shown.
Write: 16641.27 ft³
